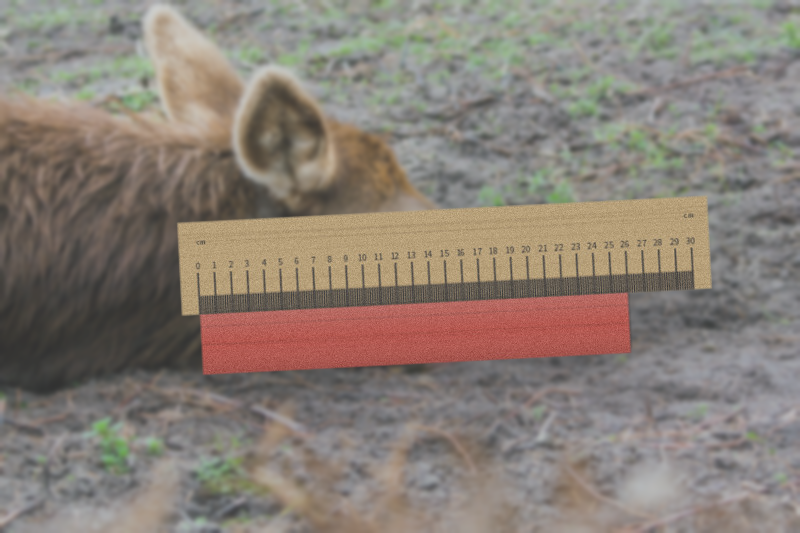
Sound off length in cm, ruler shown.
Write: 26 cm
